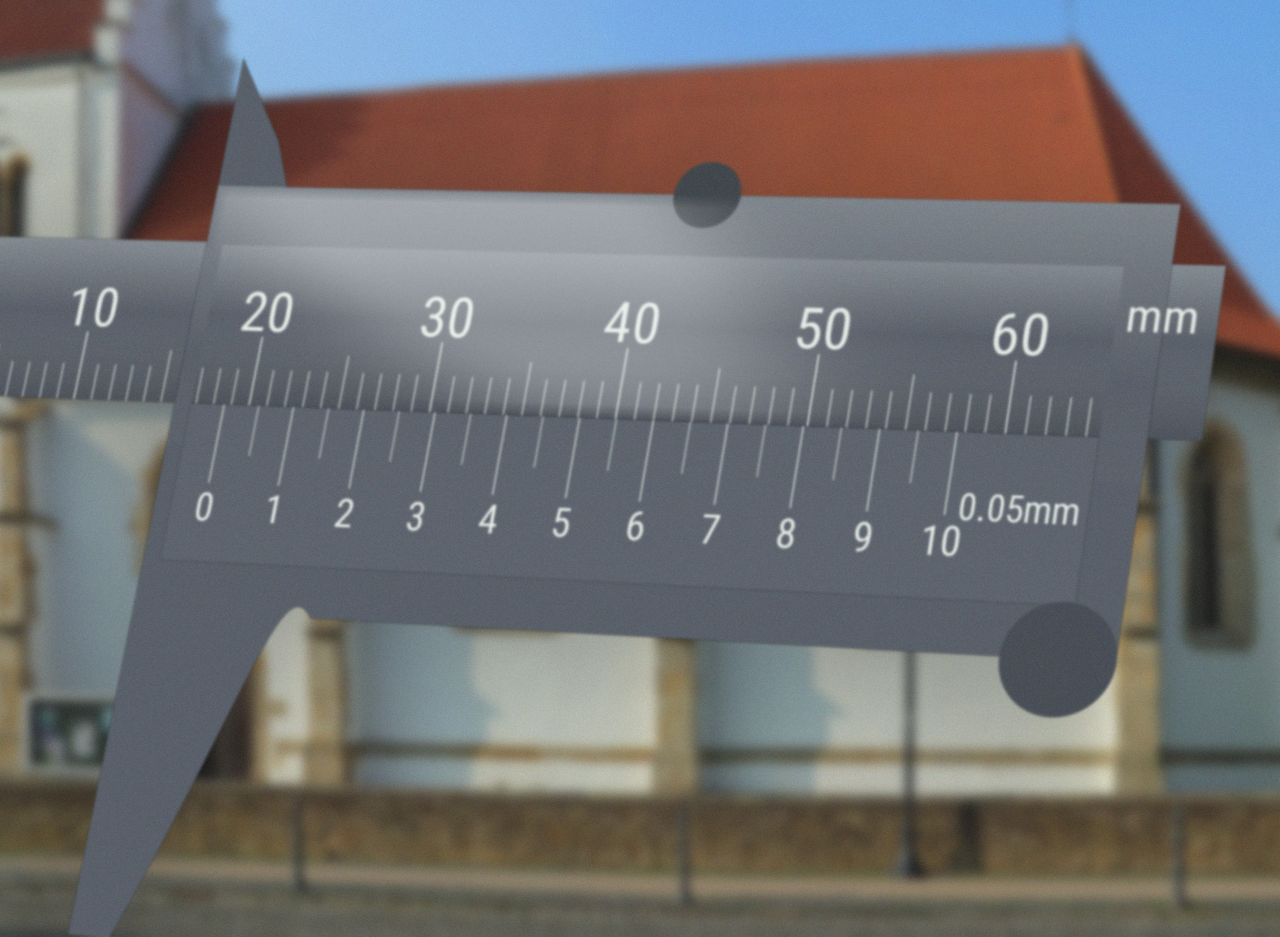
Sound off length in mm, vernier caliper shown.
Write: 18.6 mm
